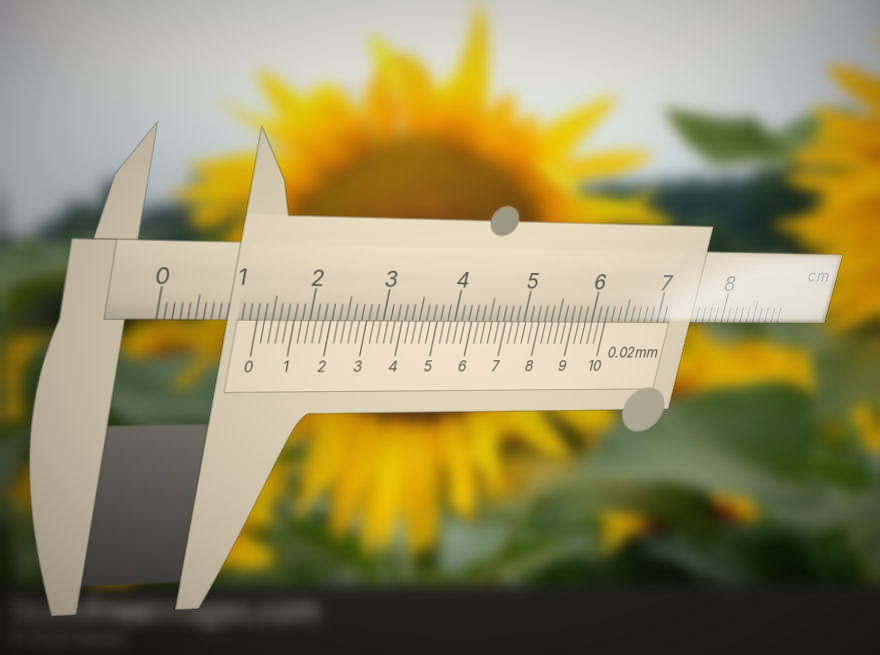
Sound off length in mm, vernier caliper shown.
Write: 13.0 mm
